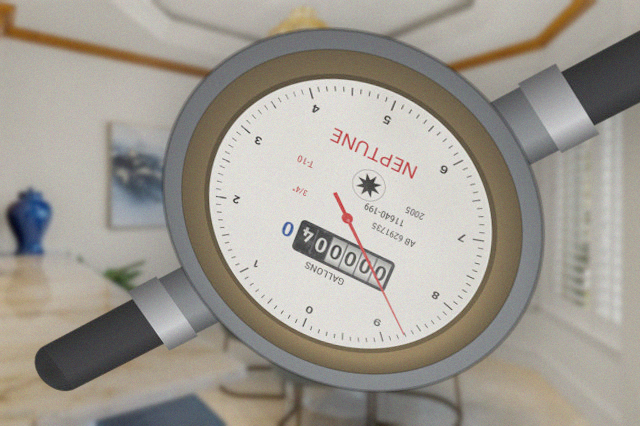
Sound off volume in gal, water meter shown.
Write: 38.7 gal
